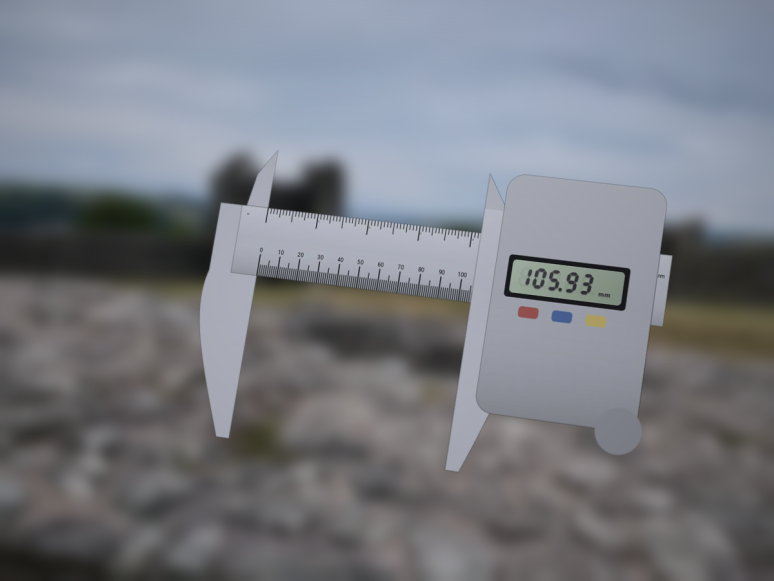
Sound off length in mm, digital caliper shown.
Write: 105.93 mm
